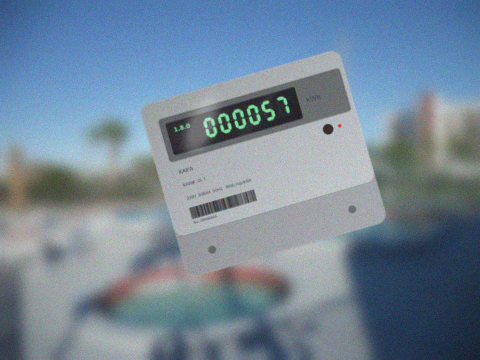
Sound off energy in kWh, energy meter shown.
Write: 57 kWh
